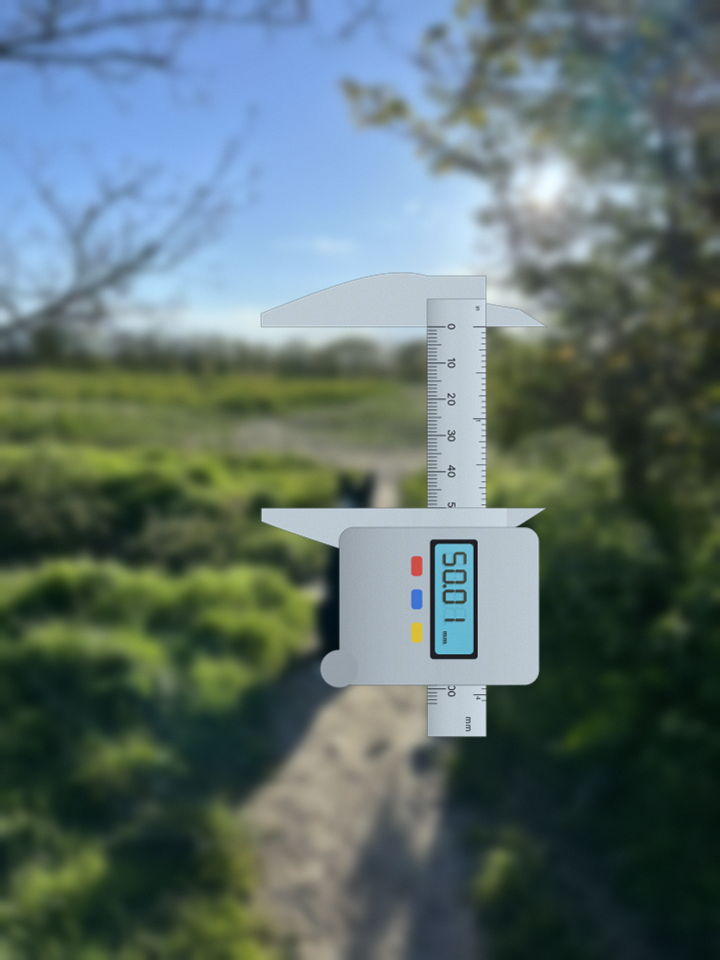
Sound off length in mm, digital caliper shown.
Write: 50.01 mm
